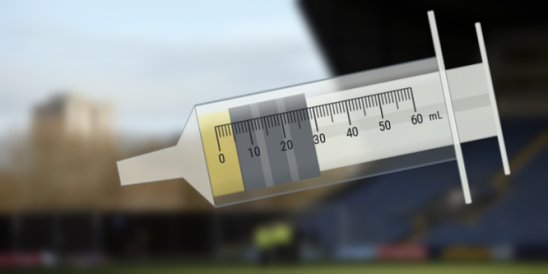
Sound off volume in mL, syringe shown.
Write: 5 mL
